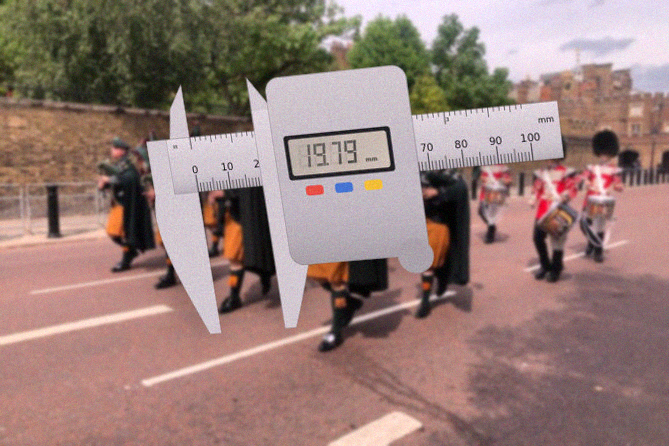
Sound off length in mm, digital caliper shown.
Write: 19.79 mm
